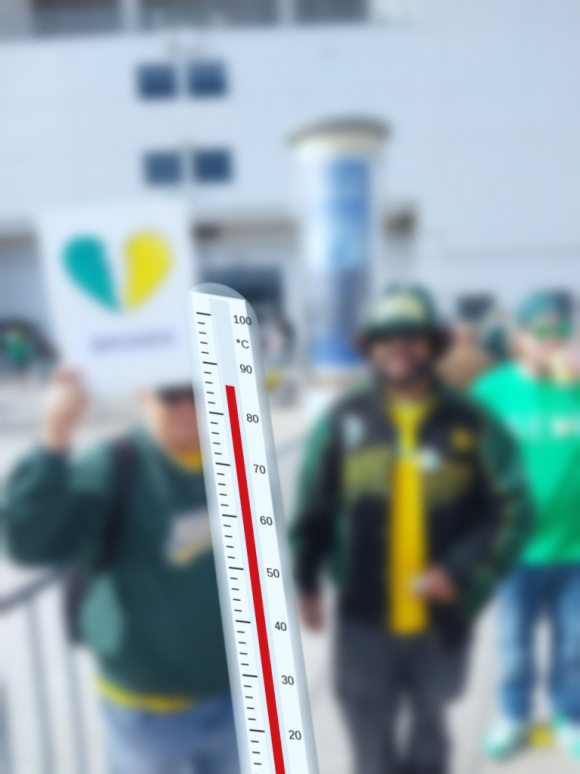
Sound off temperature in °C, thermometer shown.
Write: 86 °C
